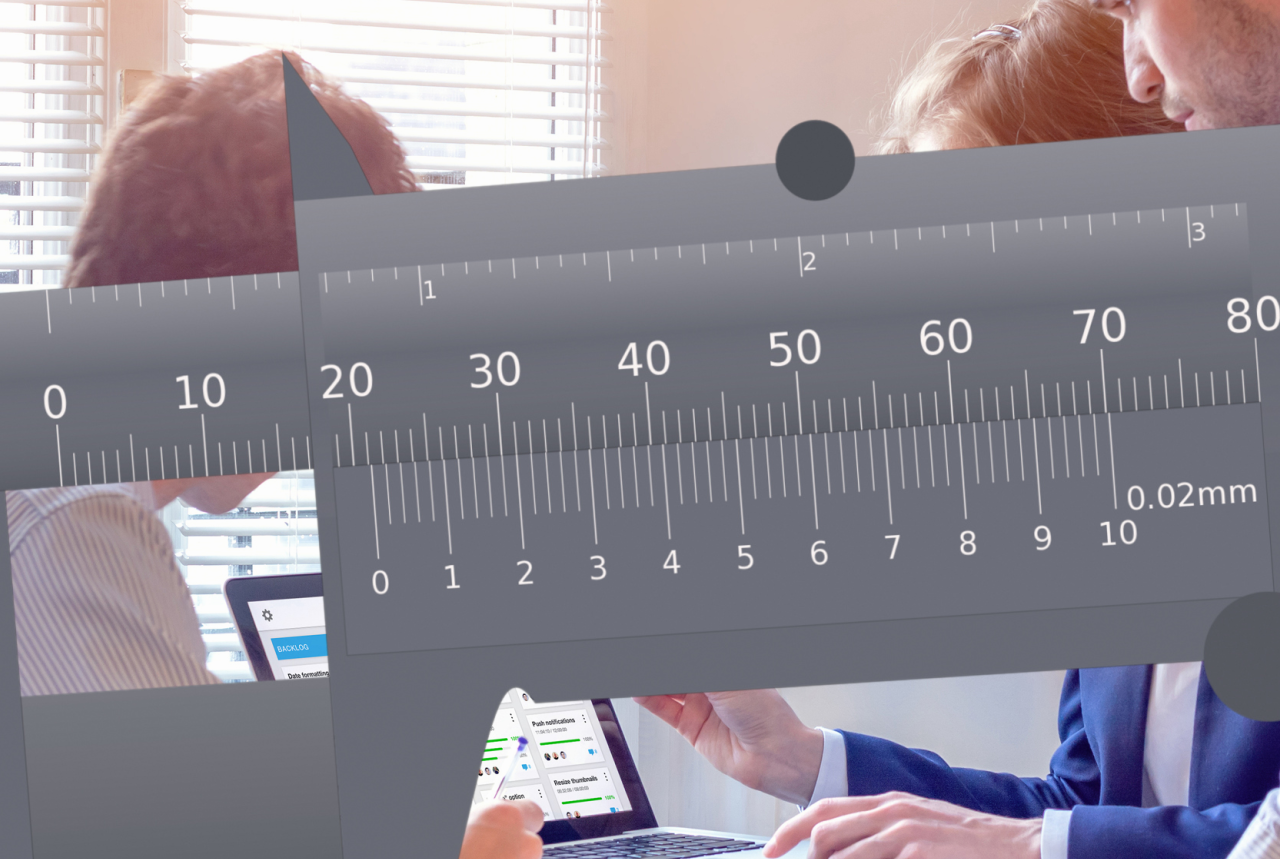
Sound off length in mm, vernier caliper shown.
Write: 21.2 mm
